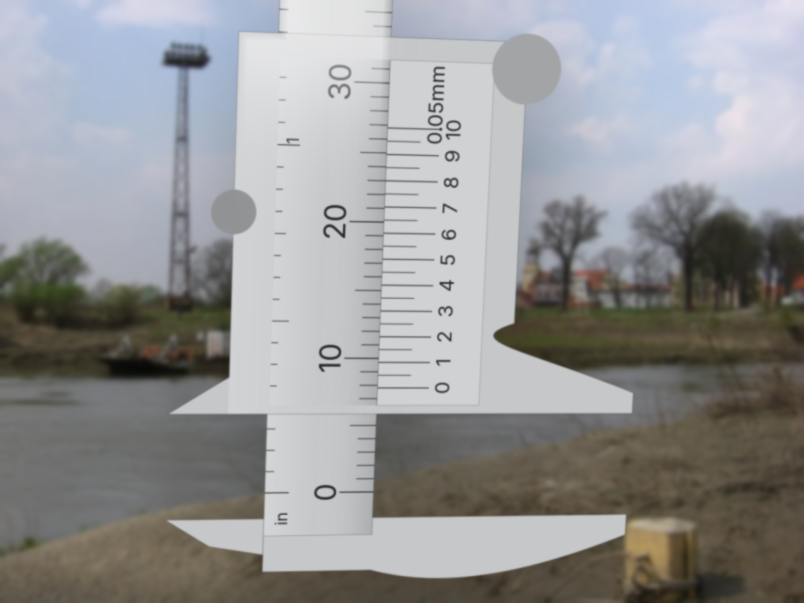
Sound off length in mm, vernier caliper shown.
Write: 7.8 mm
